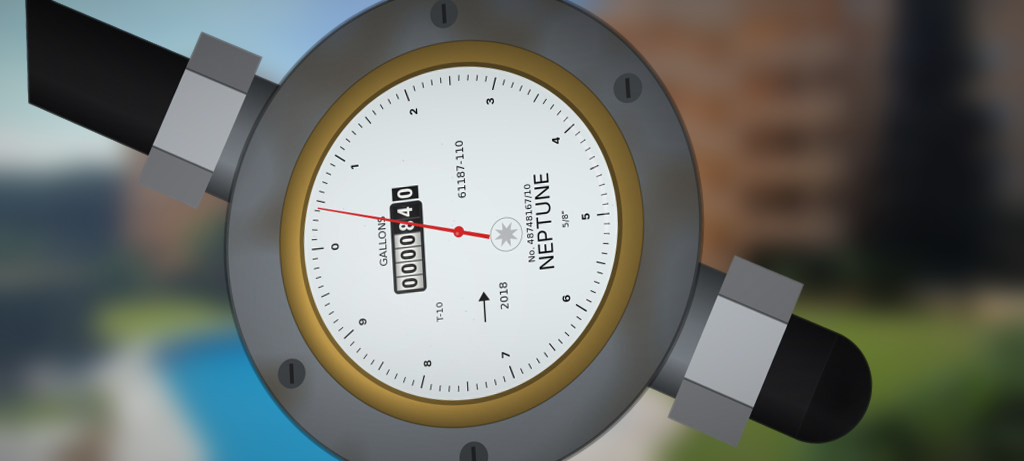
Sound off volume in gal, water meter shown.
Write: 840.4 gal
